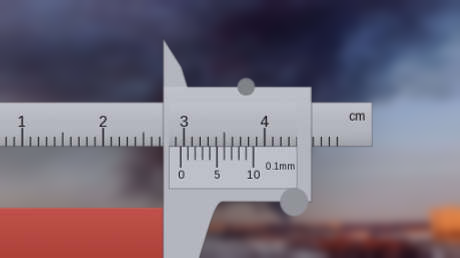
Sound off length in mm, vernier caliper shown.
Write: 29.6 mm
